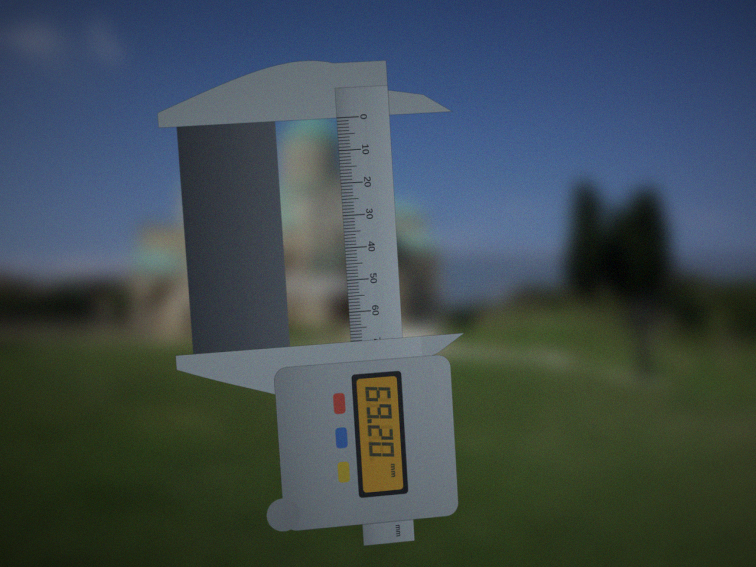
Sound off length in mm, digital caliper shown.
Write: 69.20 mm
